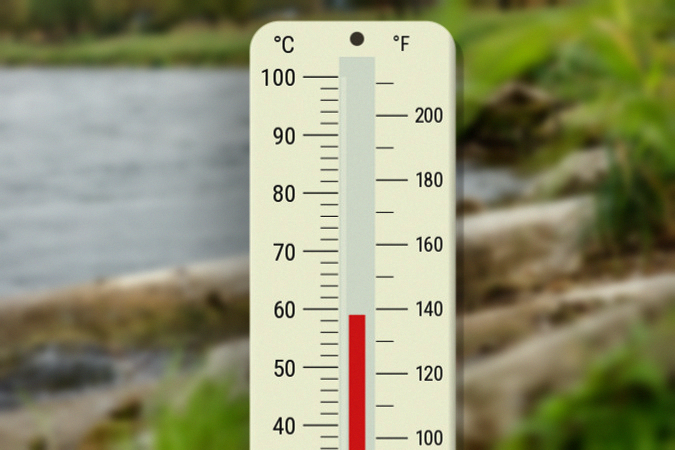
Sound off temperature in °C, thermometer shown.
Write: 59 °C
